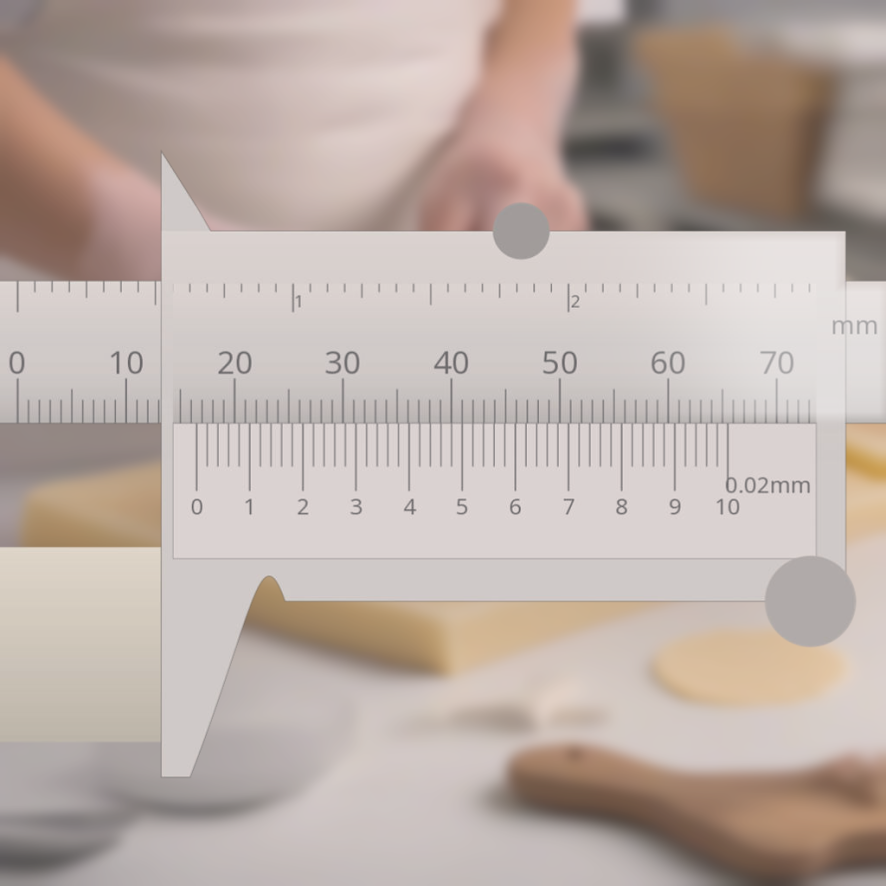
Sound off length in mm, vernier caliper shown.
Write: 16.5 mm
